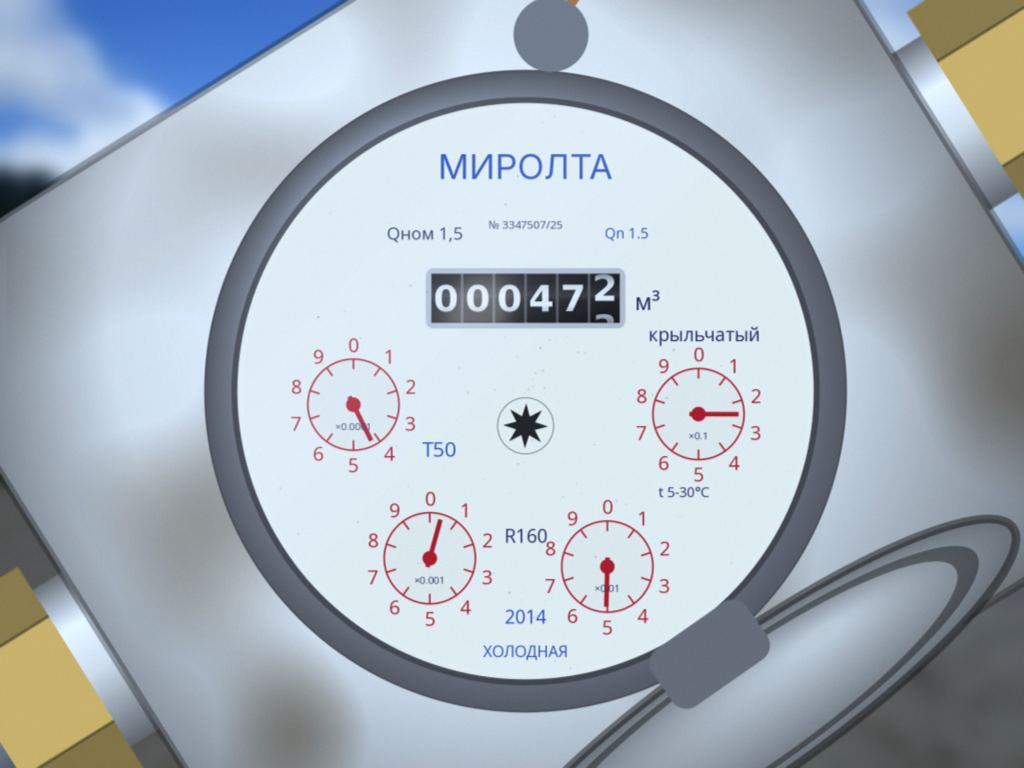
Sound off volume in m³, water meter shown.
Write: 472.2504 m³
